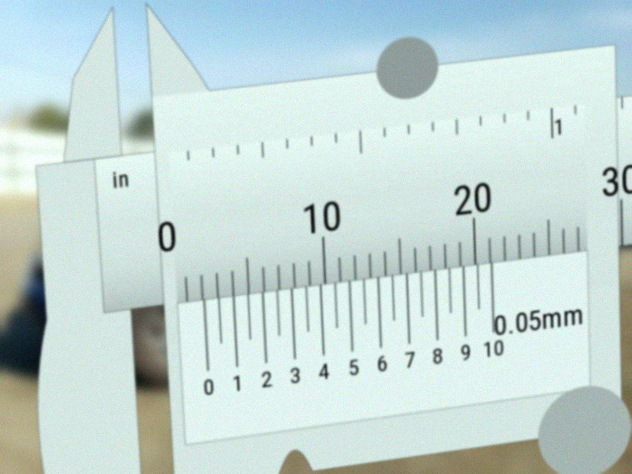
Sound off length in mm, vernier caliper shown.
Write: 2.1 mm
